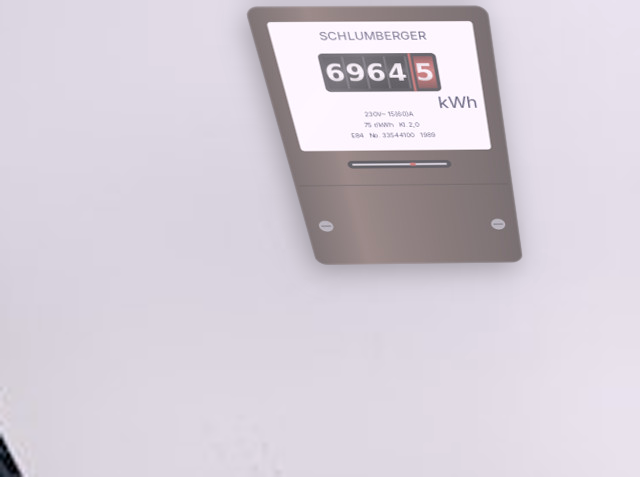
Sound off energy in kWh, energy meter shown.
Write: 6964.5 kWh
